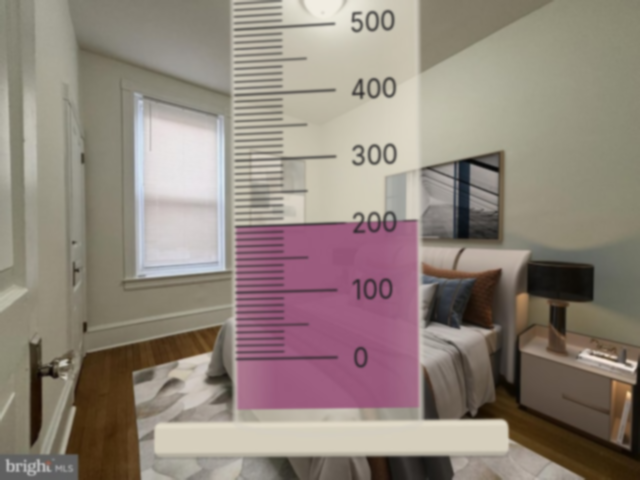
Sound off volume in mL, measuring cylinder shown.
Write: 200 mL
